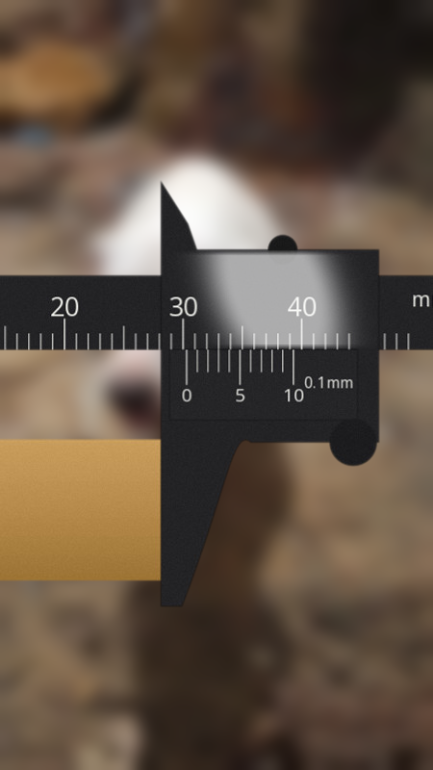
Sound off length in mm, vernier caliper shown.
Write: 30.3 mm
